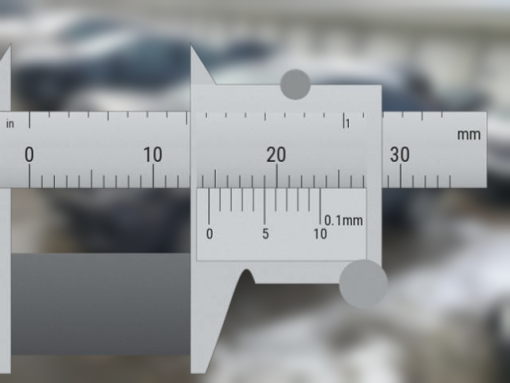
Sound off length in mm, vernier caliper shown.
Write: 14.5 mm
